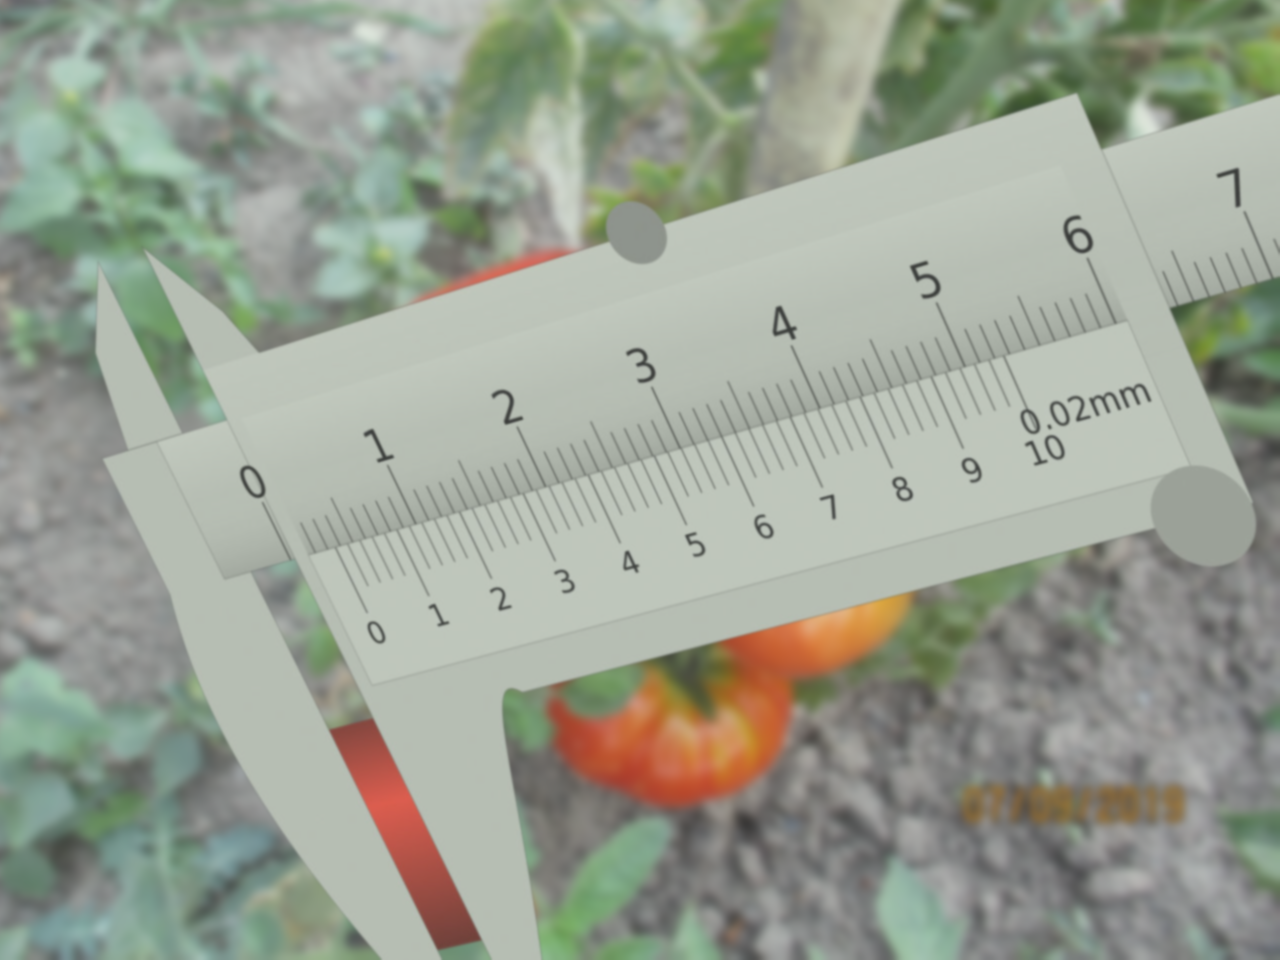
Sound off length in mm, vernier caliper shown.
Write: 3.6 mm
